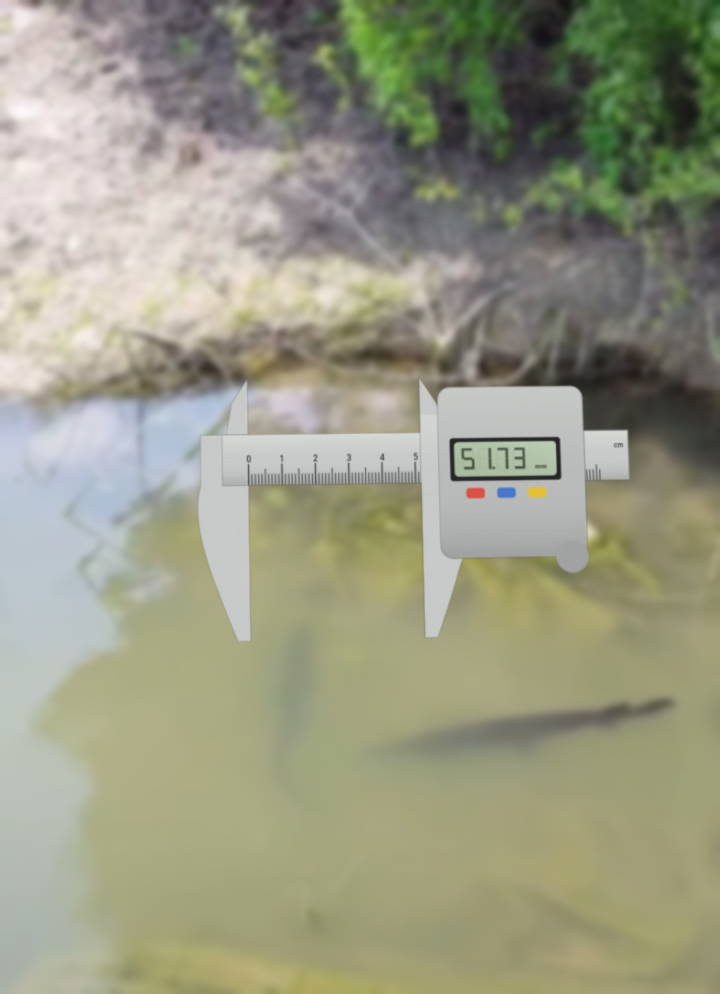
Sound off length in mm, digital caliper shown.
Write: 51.73 mm
